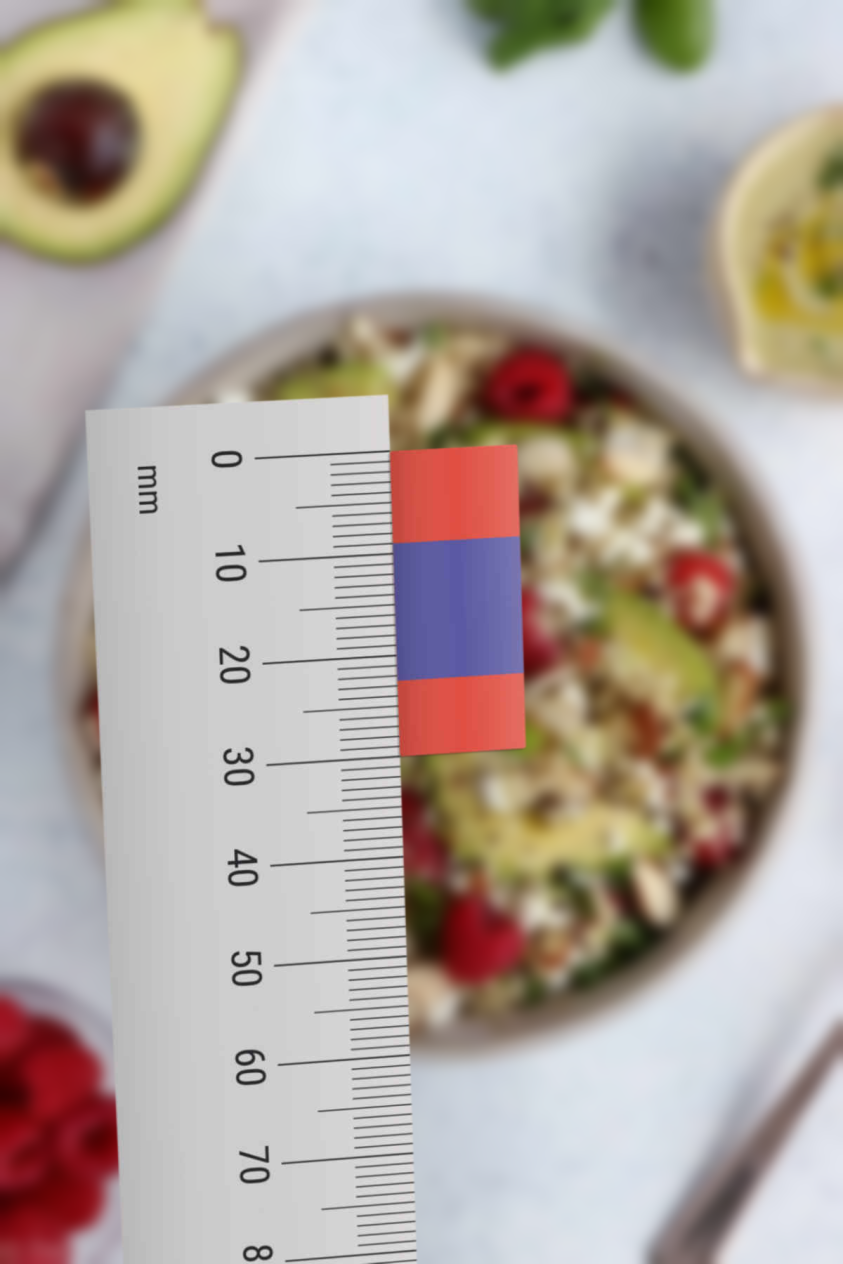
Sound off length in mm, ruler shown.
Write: 30 mm
